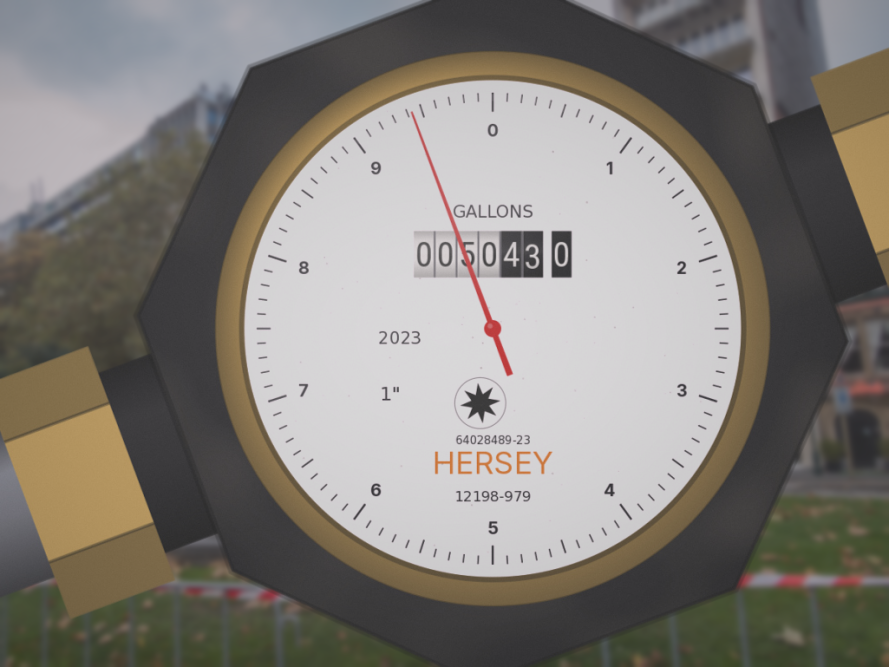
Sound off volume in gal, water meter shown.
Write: 50429.4 gal
